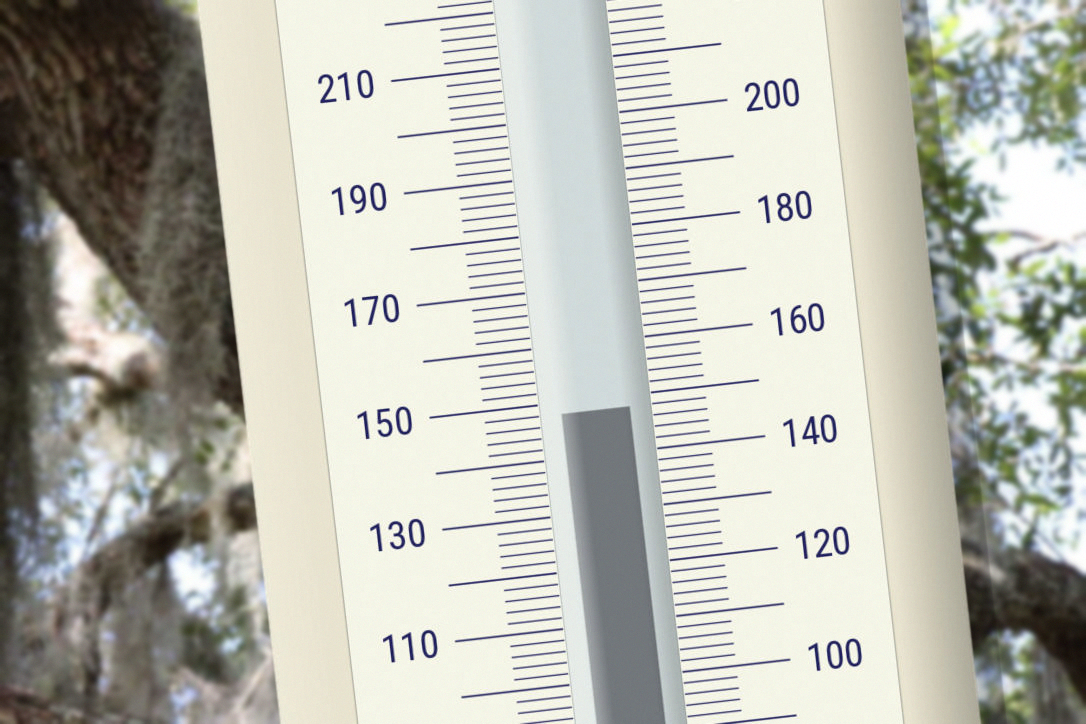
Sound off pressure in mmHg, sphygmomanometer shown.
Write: 148 mmHg
